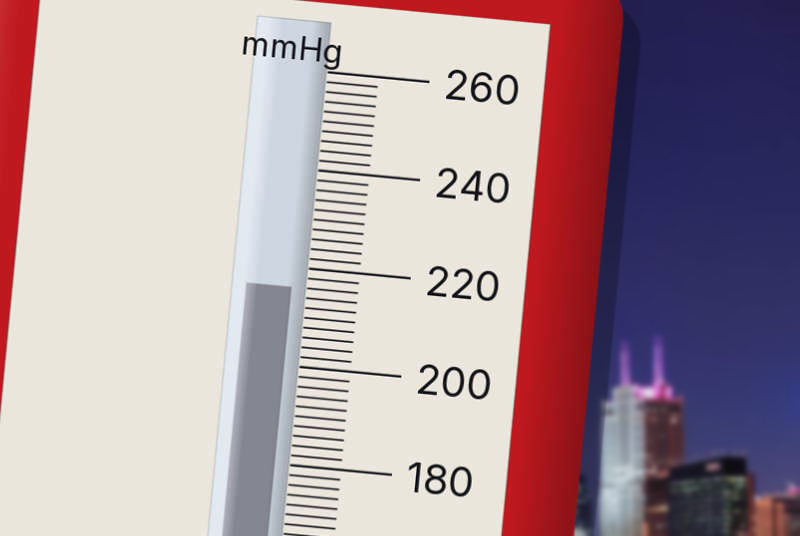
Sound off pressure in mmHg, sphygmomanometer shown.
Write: 216 mmHg
